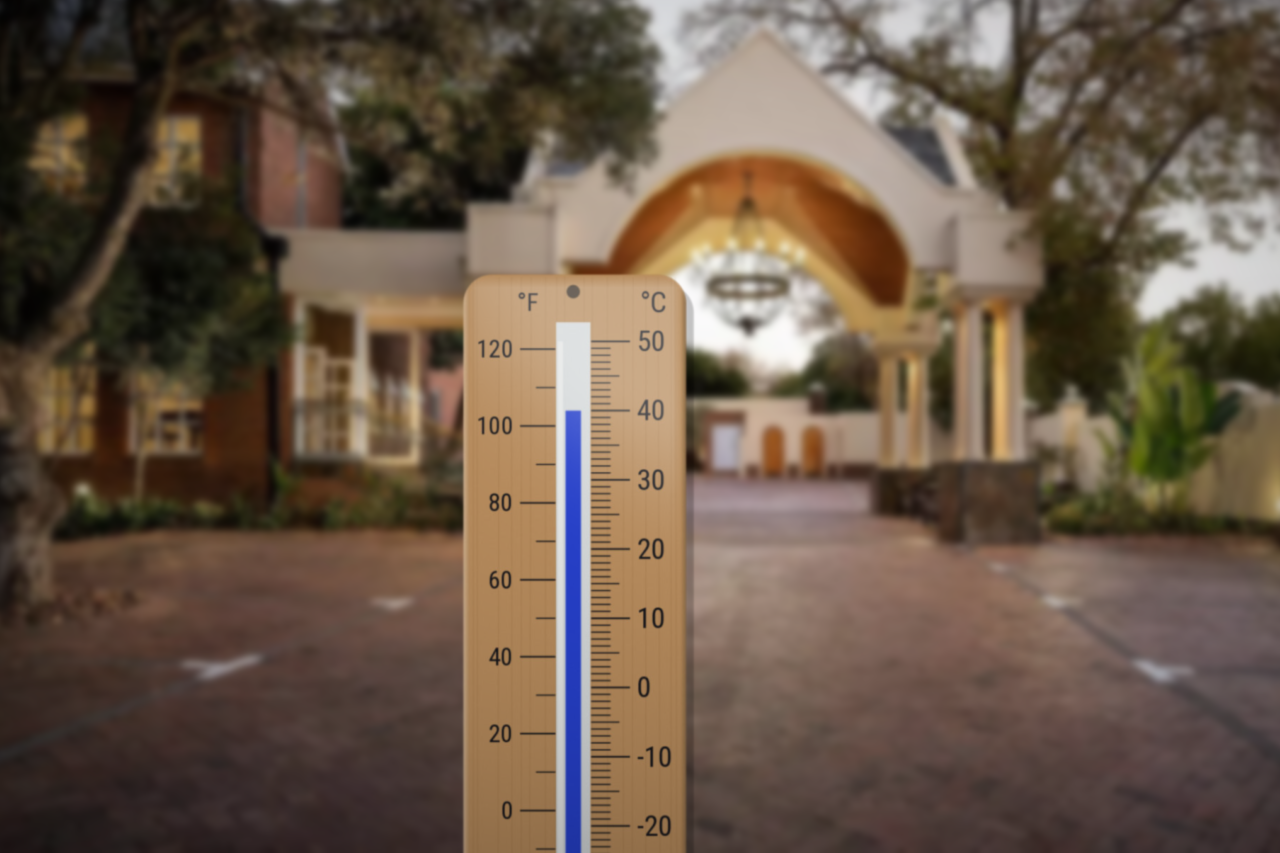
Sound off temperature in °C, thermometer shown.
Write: 40 °C
